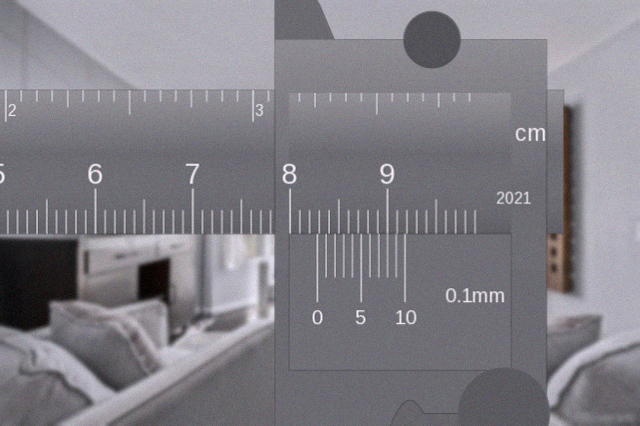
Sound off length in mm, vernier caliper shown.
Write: 82.8 mm
